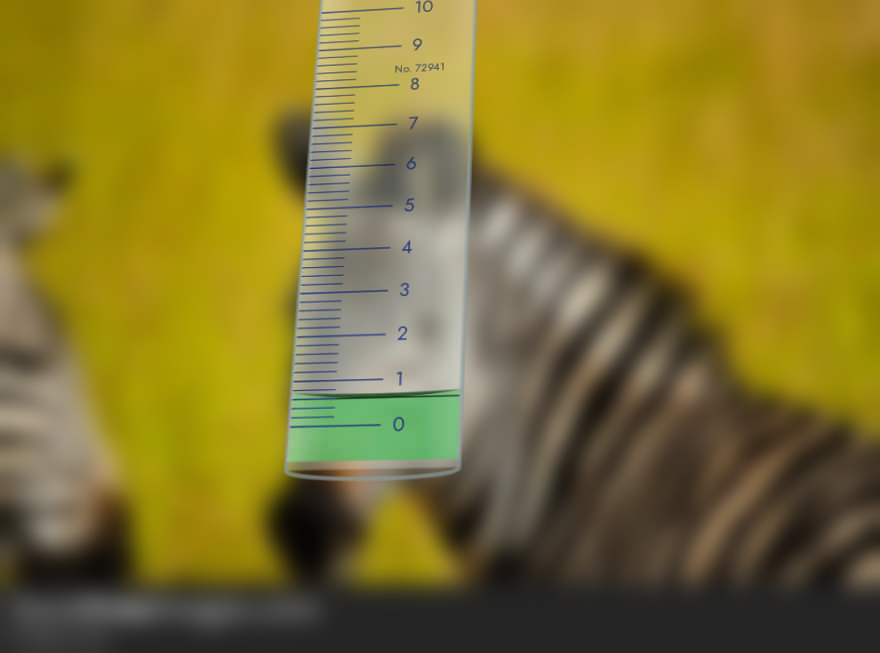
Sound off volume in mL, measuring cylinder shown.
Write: 0.6 mL
